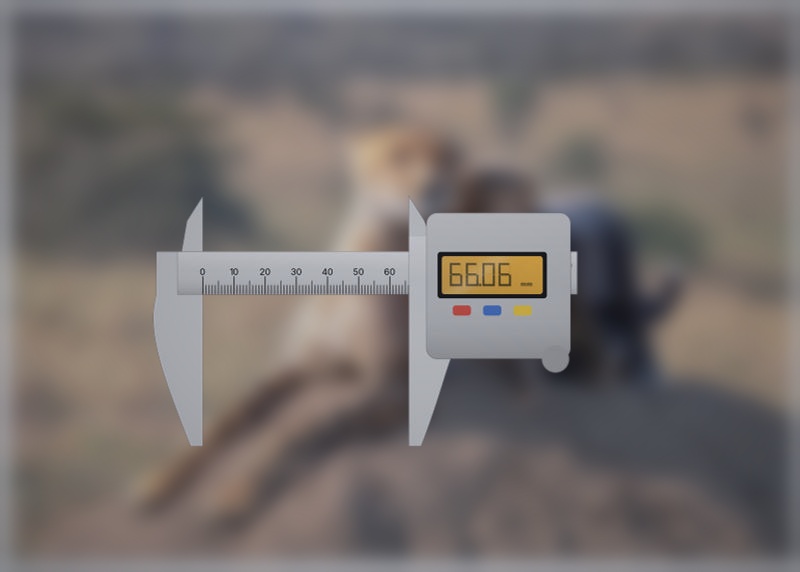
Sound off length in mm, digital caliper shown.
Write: 66.06 mm
